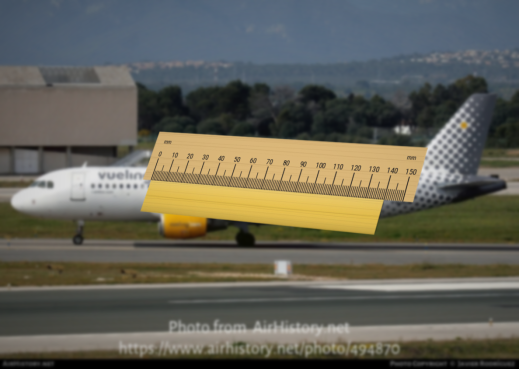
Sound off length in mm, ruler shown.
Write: 140 mm
